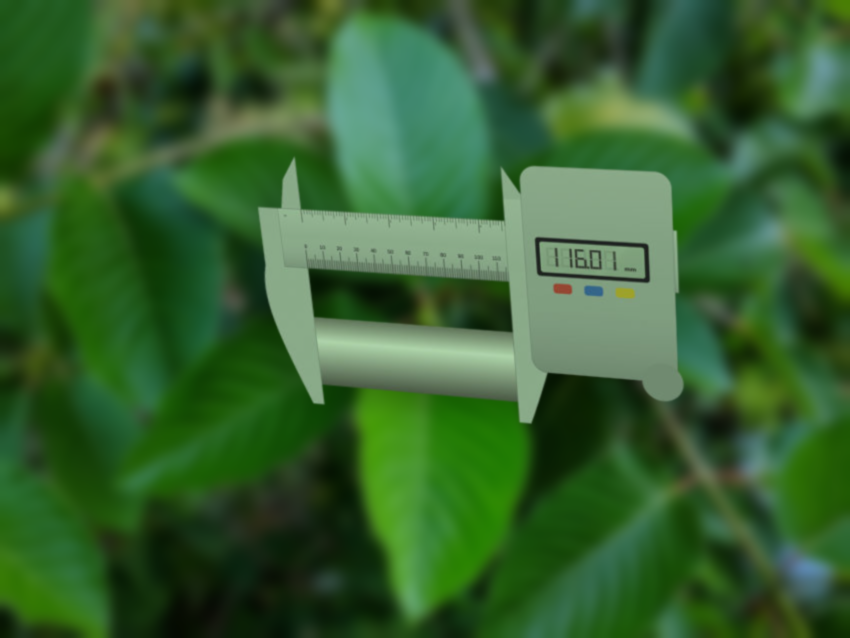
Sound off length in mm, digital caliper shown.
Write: 116.01 mm
